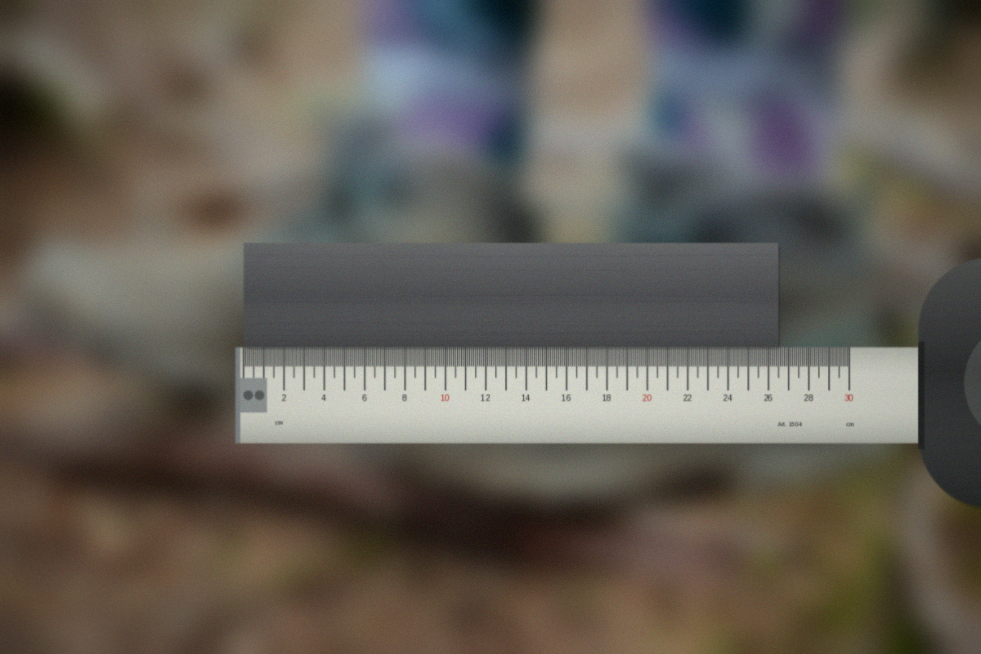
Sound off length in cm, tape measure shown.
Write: 26.5 cm
